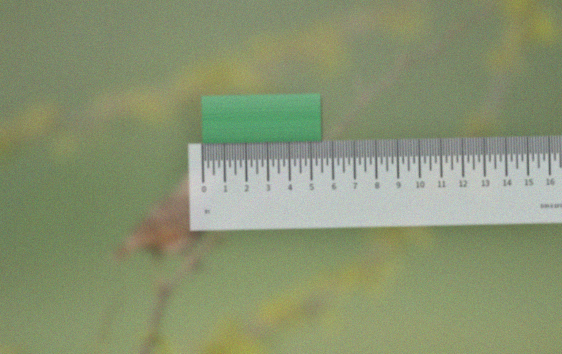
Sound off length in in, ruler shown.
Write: 5.5 in
